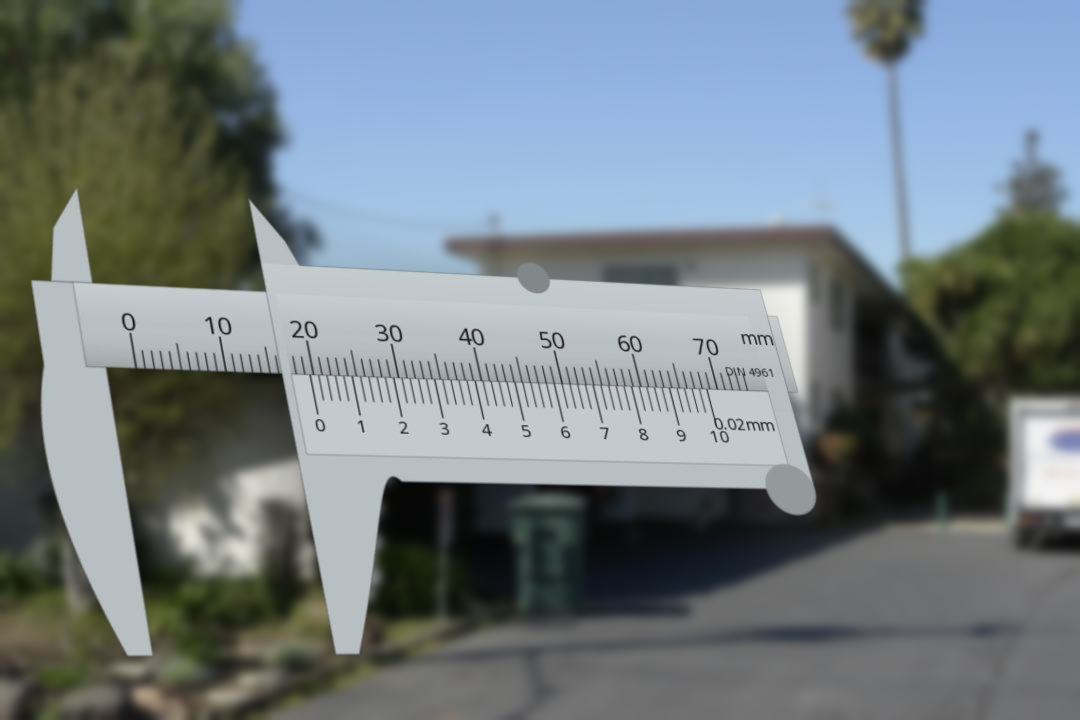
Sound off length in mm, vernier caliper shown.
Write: 19.6 mm
